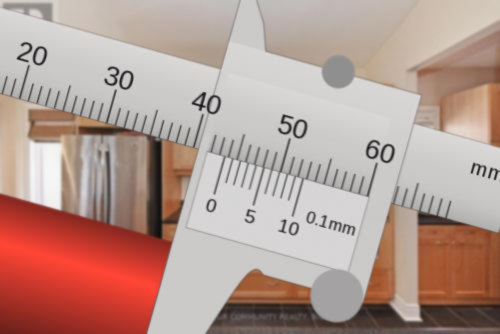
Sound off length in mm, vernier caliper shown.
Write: 43.6 mm
